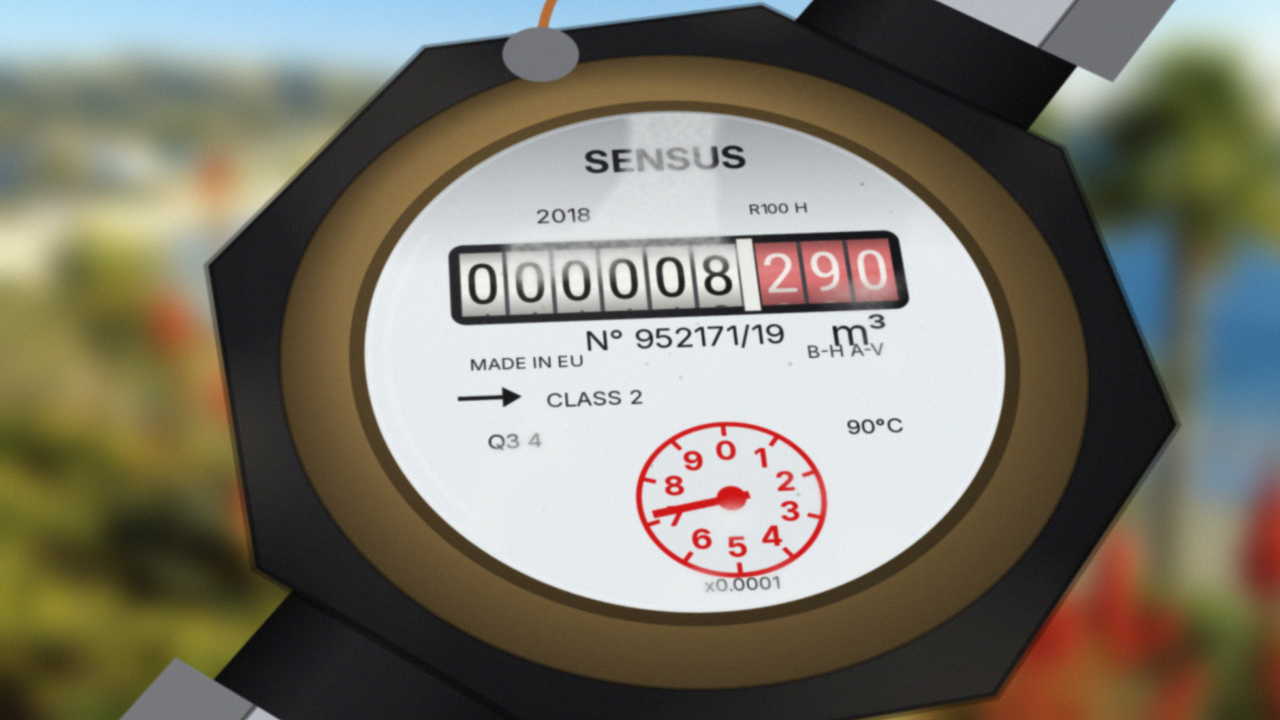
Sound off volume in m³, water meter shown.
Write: 8.2907 m³
